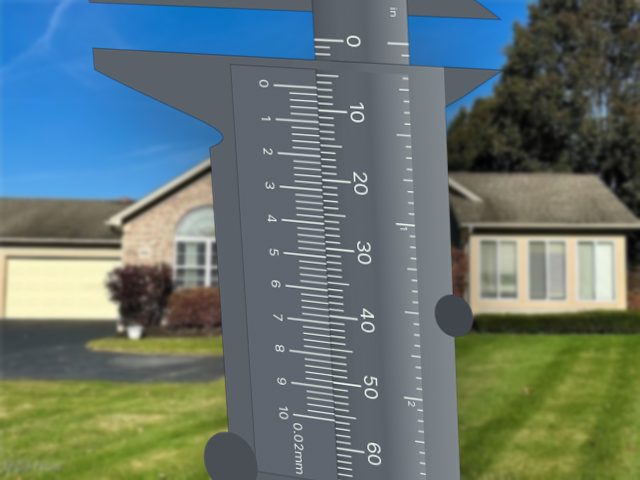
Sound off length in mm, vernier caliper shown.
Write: 6.8 mm
